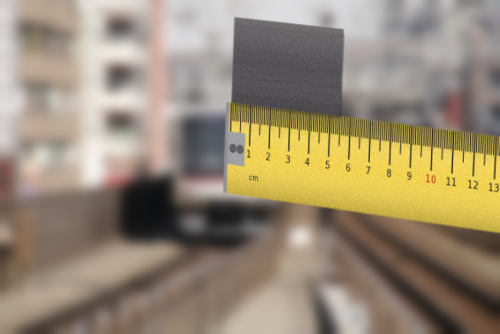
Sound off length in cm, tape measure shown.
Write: 5.5 cm
